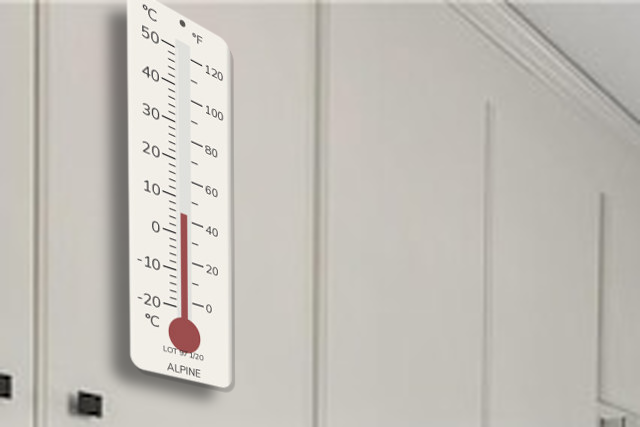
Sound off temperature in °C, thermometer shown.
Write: 6 °C
